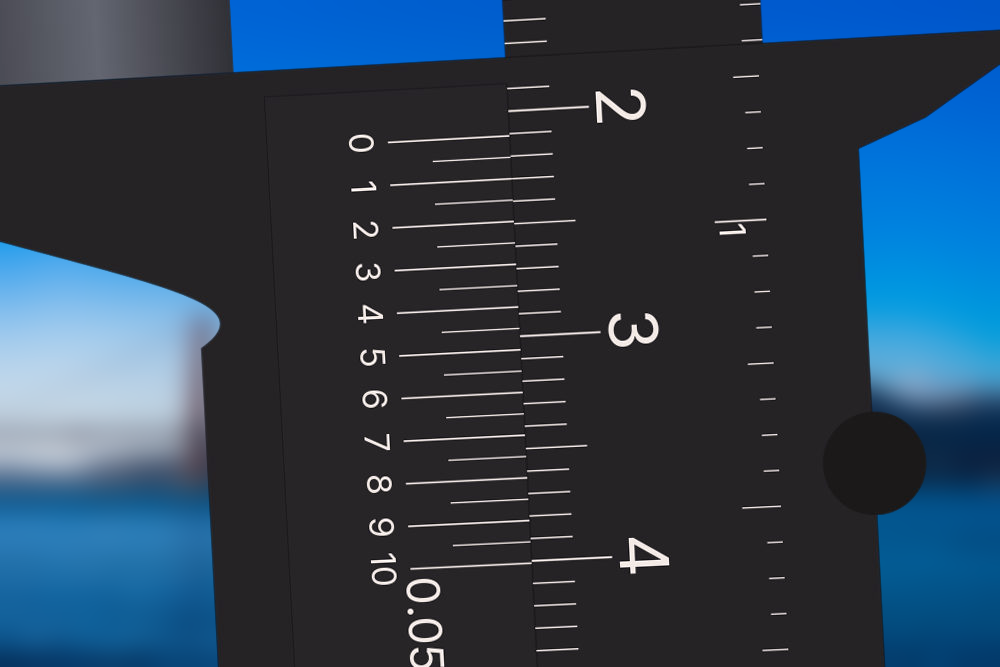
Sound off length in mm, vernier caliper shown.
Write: 21.1 mm
